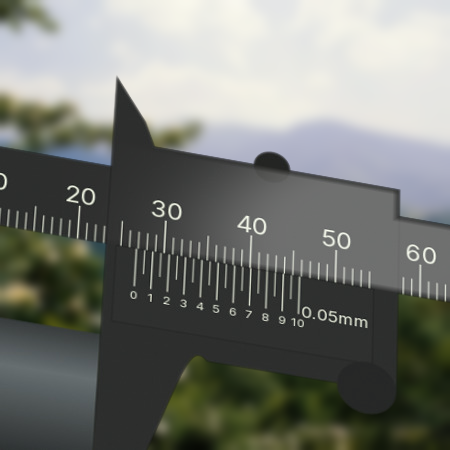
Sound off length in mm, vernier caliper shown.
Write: 26.8 mm
